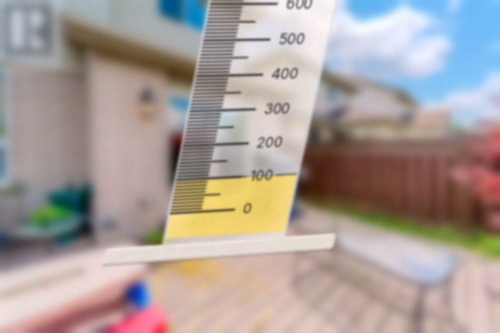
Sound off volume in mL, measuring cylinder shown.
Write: 100 mL
